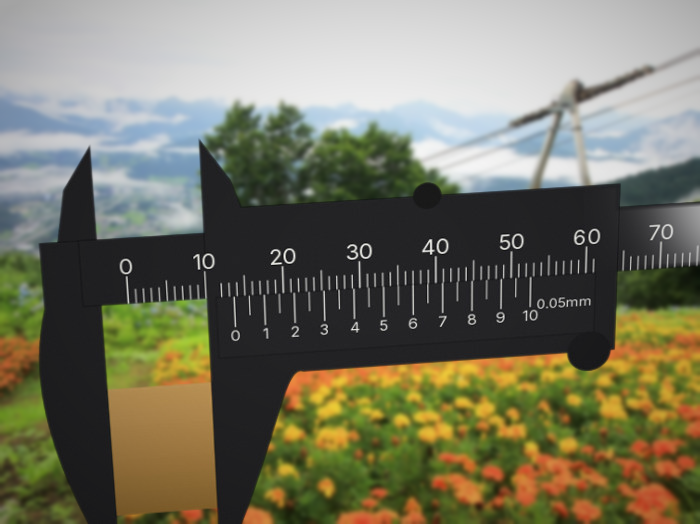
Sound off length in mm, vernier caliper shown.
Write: 13.6 mm
